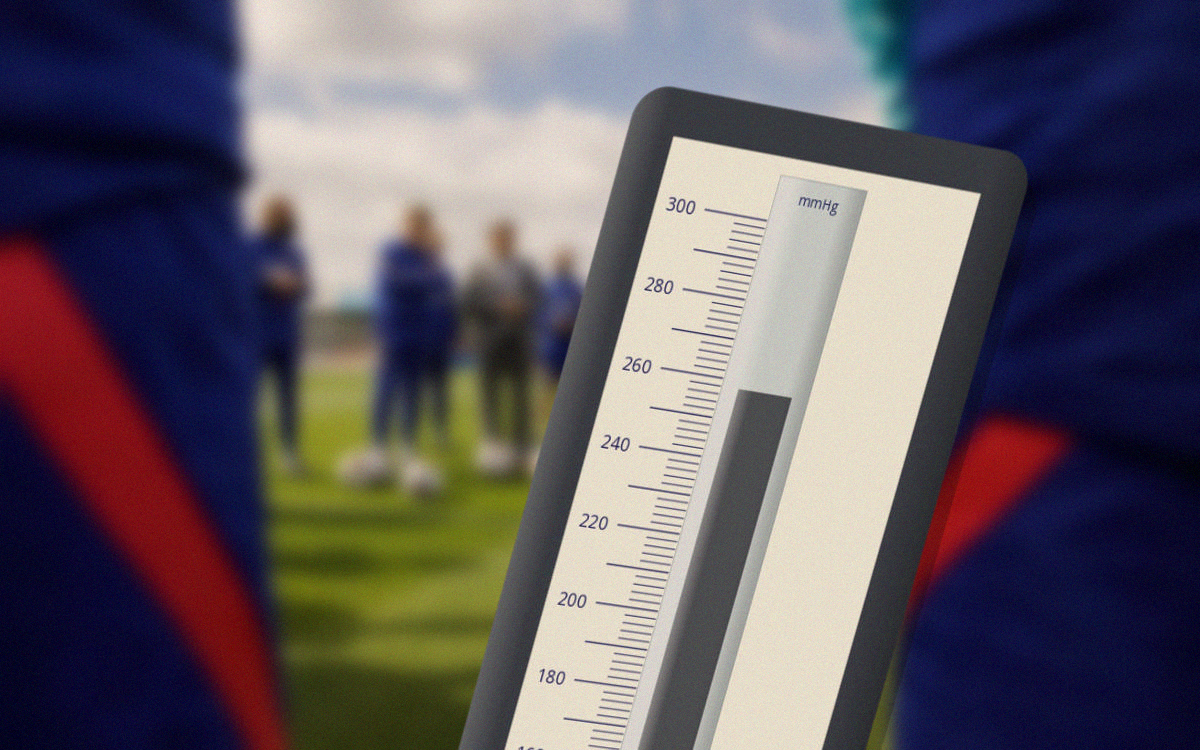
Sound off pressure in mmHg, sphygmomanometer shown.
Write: 258 mmHg
